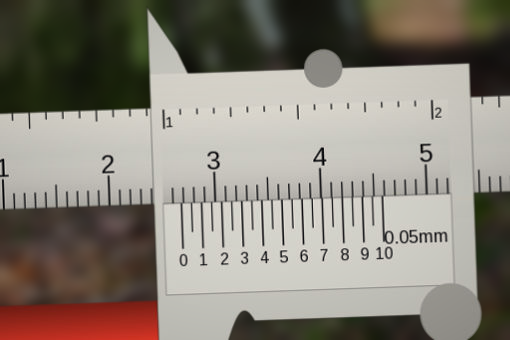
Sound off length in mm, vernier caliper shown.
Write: 26.8 mm
